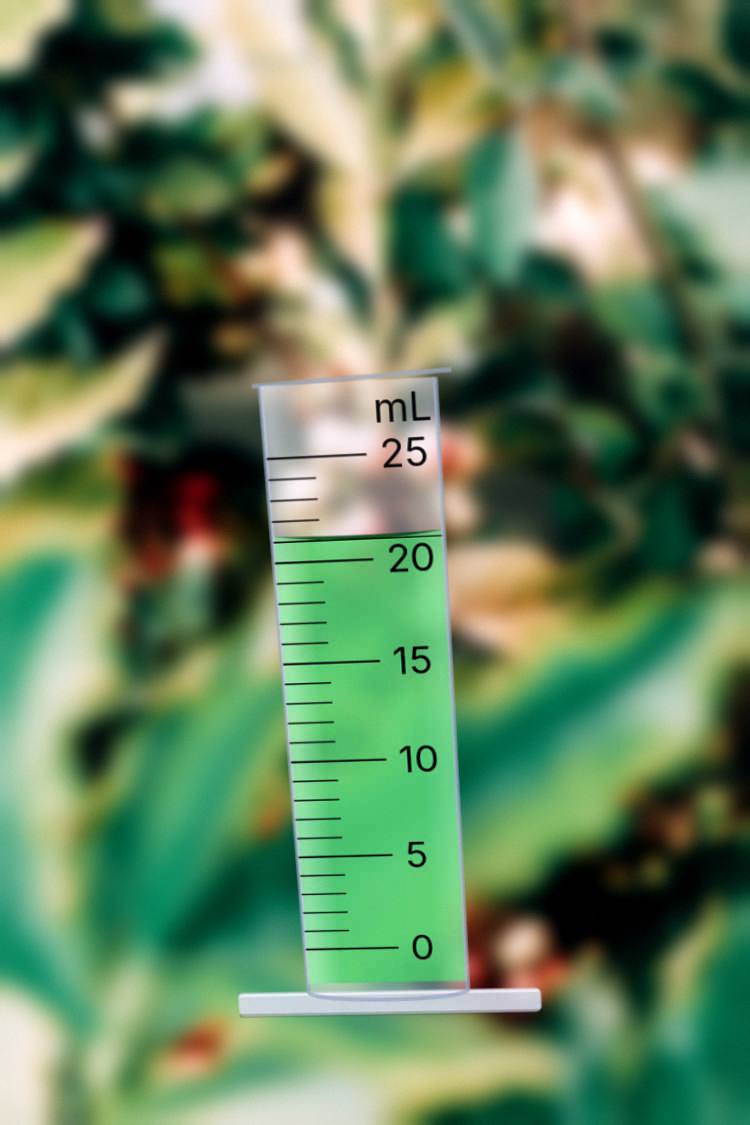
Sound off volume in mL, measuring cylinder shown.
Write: 21 mL
